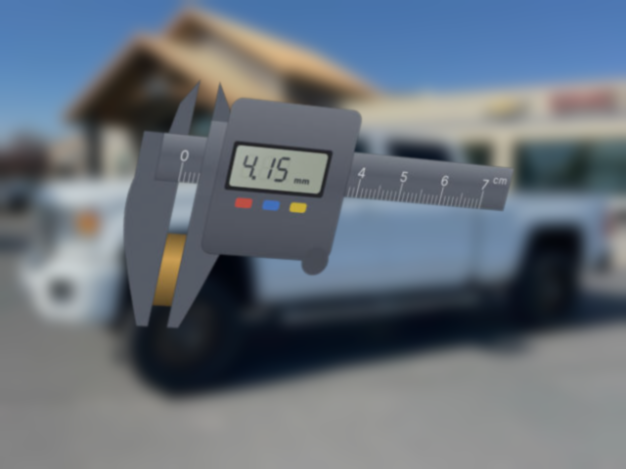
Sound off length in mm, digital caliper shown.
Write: 4.15 mm
